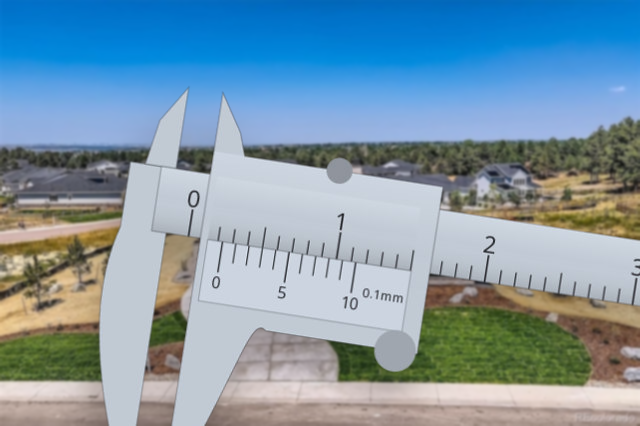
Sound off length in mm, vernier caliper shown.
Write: 2.3 mm
